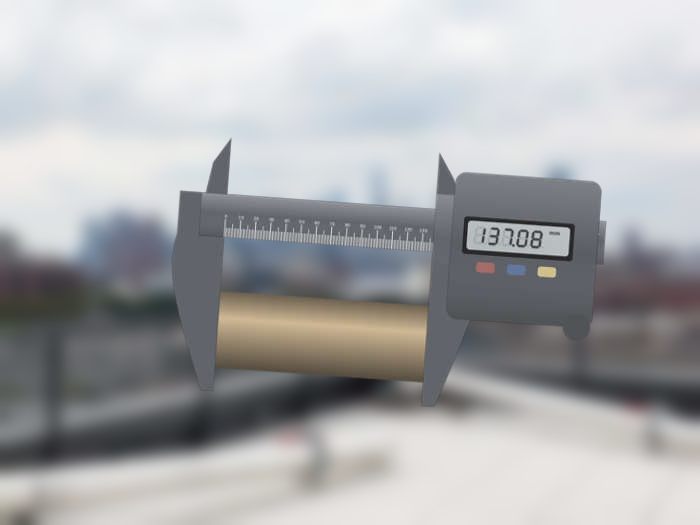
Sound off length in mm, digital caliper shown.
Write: 137.08 mm
